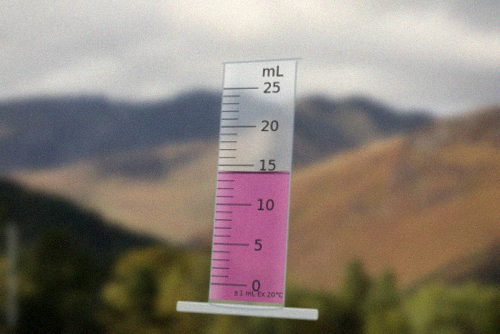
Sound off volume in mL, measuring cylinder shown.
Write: 14 mL
